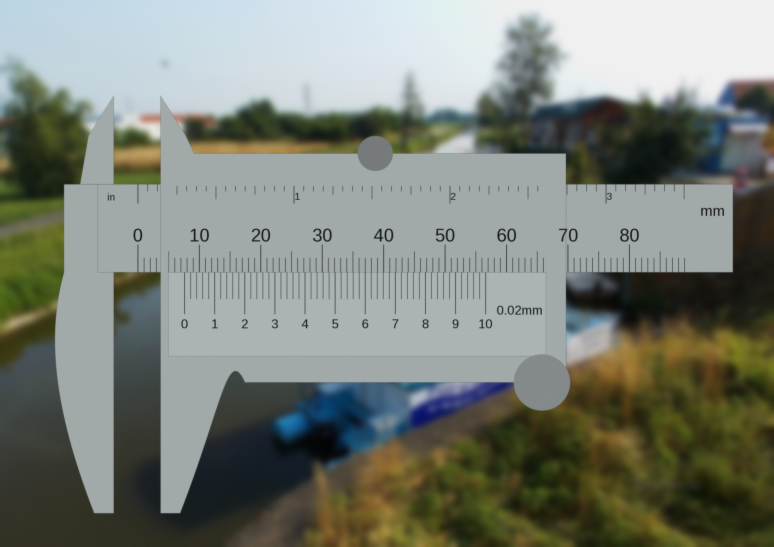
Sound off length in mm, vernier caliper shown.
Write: 7.6 mm
